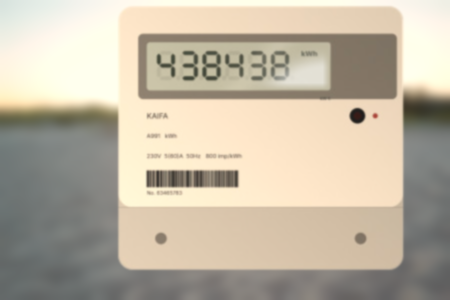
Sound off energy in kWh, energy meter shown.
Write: 438438 kWh
